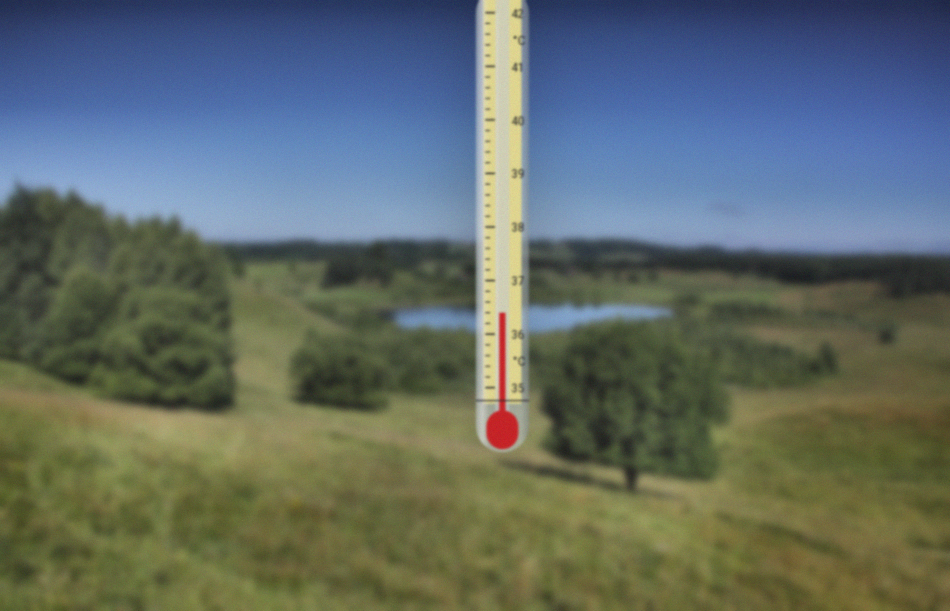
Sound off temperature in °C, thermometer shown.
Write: 36.4 °C
